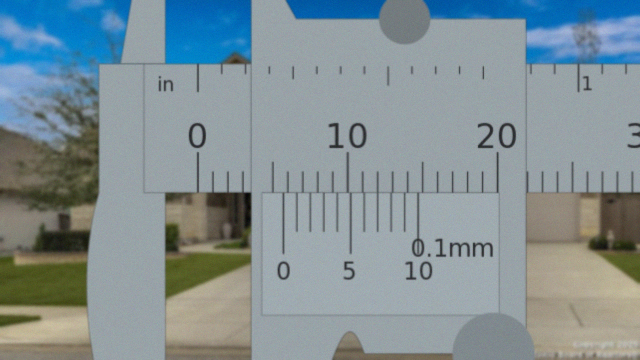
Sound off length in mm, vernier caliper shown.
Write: 5.7 mm
